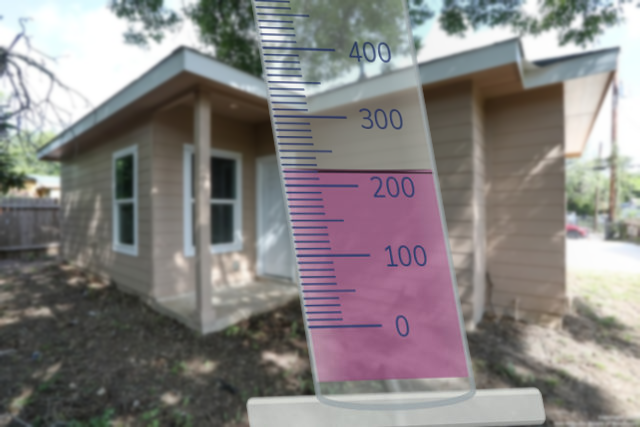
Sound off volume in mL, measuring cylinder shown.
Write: 220 mL
